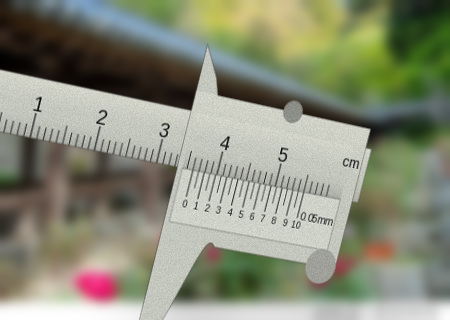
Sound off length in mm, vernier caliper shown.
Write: 36.0 mm
